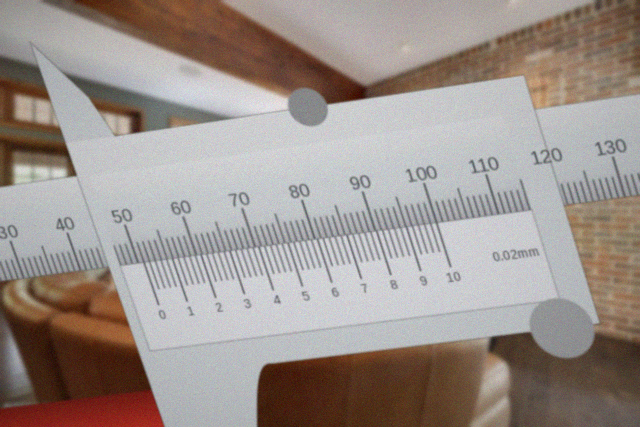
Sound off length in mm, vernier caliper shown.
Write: 51.0 mm
